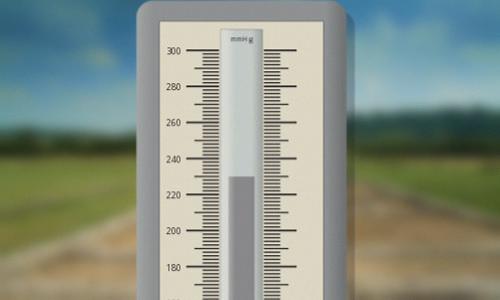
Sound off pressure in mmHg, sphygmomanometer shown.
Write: 230 mmHg
